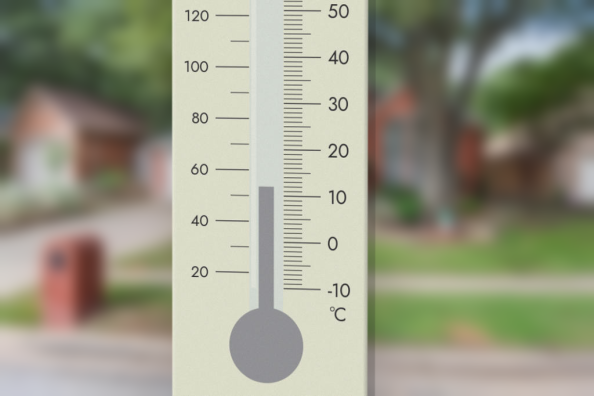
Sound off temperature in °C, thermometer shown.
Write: 12 °C
